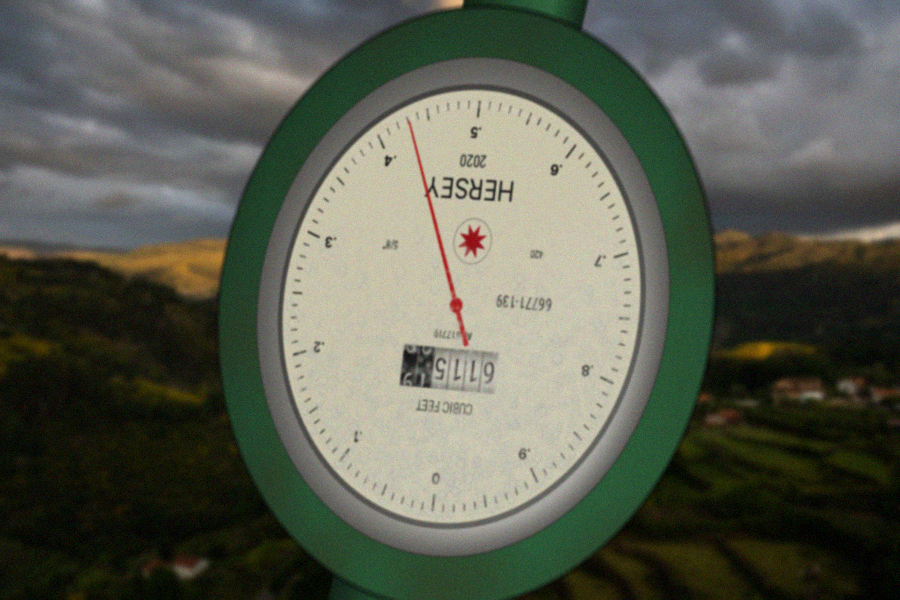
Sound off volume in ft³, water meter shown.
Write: 611519.43 ft³
